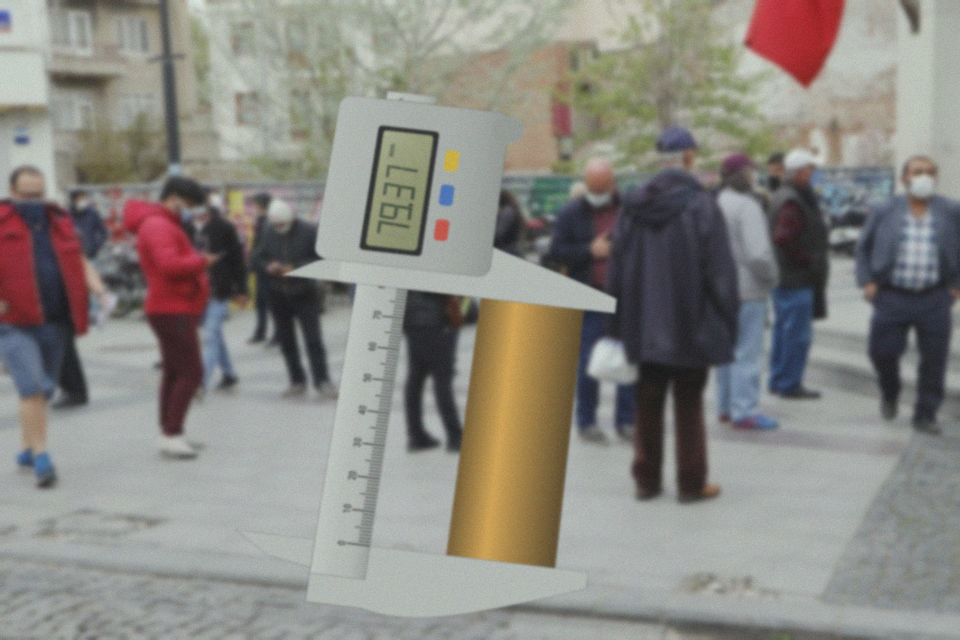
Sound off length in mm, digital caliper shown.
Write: 79.37 mm
